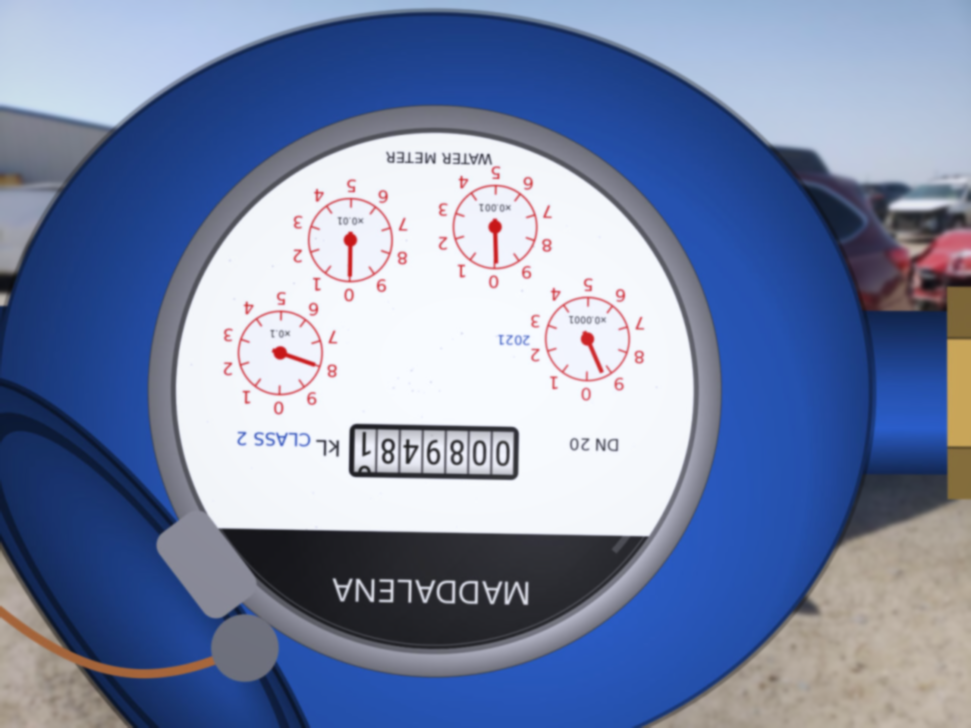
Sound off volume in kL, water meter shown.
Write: 89480.7999 kL
